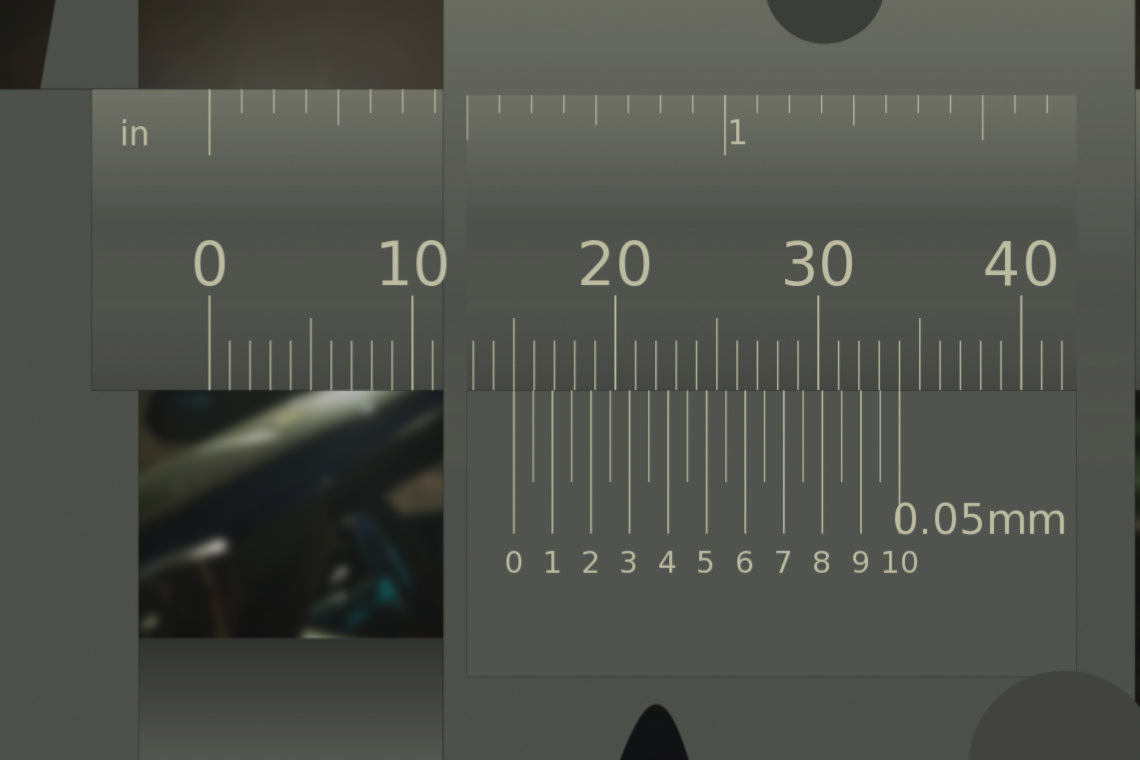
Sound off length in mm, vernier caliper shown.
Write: 15.0 mm
